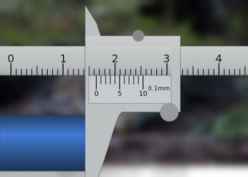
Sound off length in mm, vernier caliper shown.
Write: 16.4 mm
